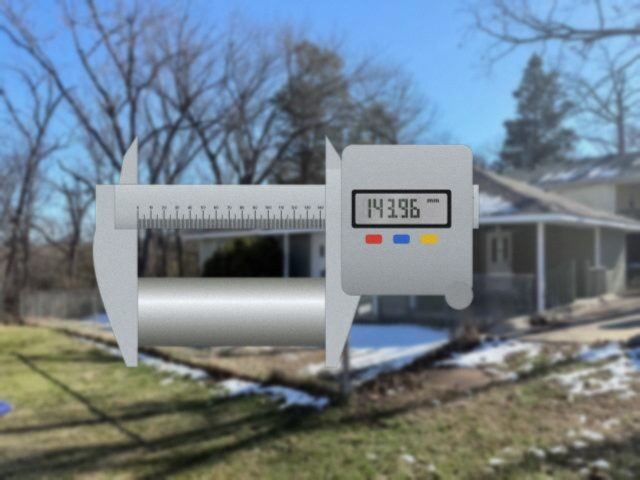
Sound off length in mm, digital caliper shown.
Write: 143.96 mm
